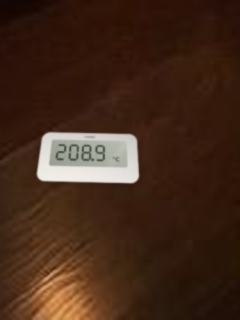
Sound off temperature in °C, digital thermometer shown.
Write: 208.9 °C
